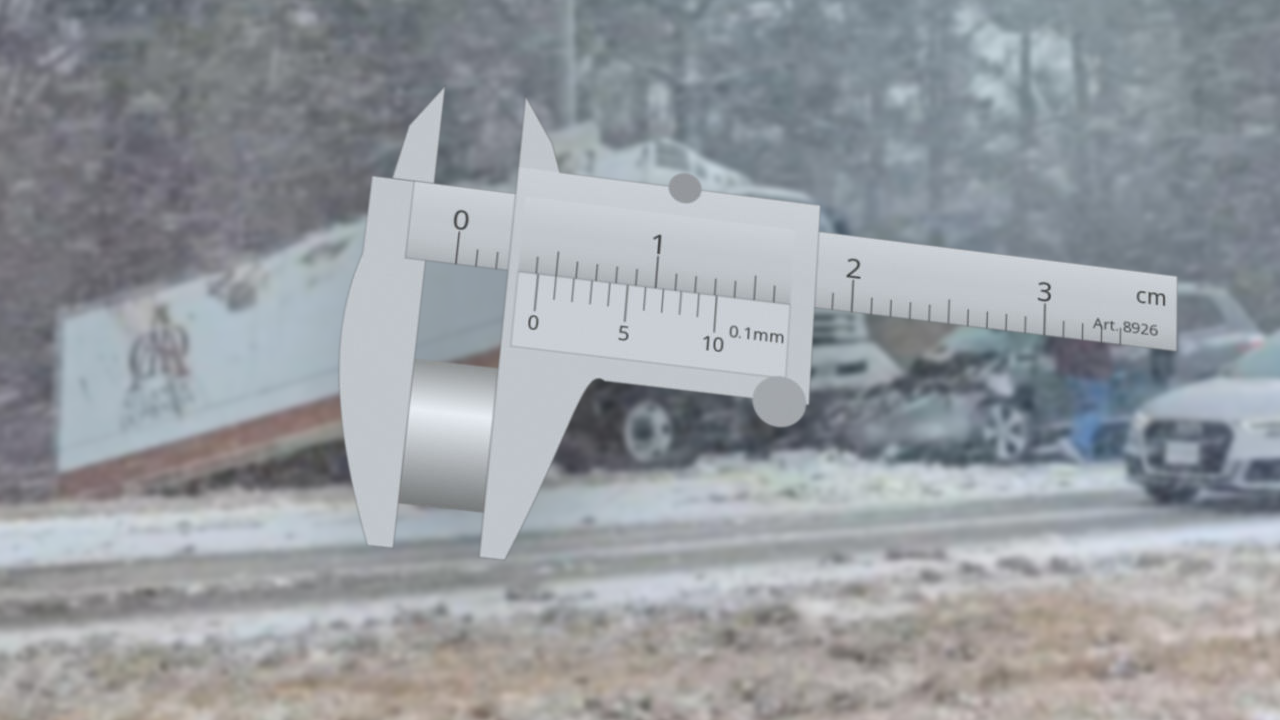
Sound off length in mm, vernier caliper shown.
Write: 4.1 mm
